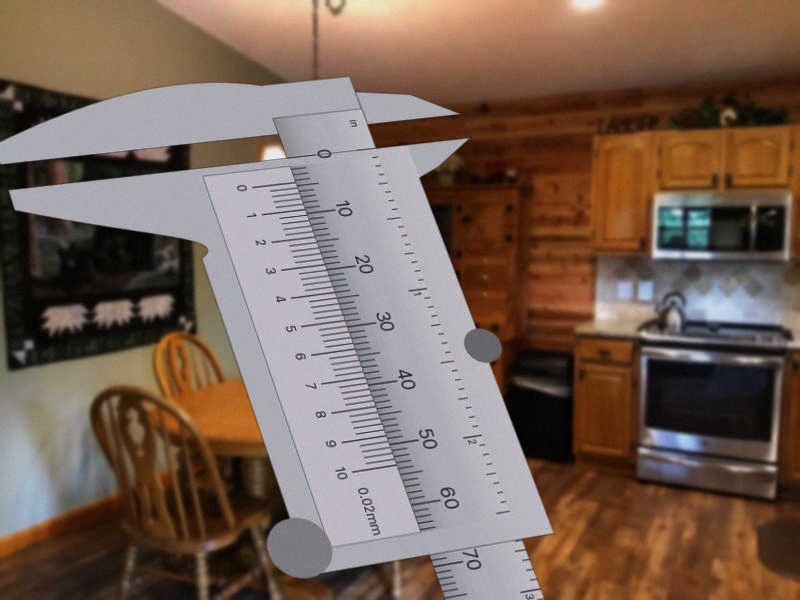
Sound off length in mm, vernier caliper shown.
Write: 4.4 mm
